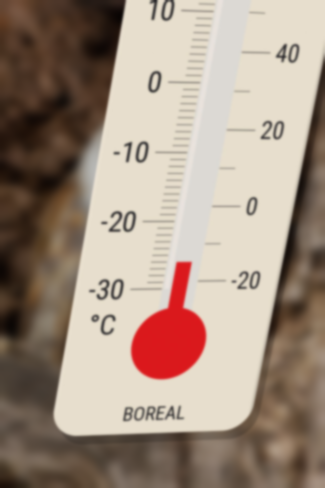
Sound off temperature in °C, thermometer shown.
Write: -26 °C
